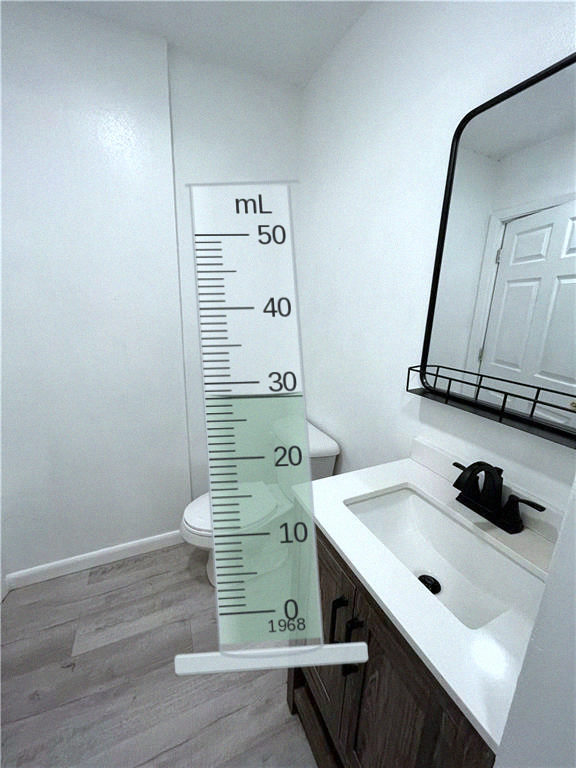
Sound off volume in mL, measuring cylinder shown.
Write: 28 mL
